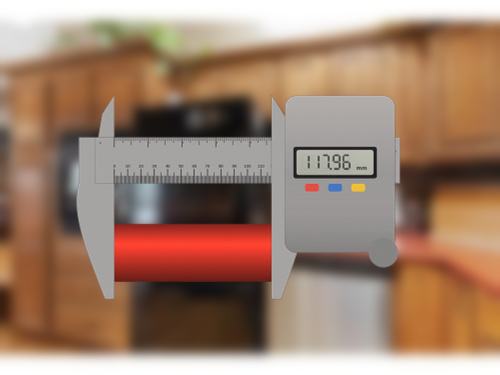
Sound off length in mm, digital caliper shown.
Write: 117.96 mm
